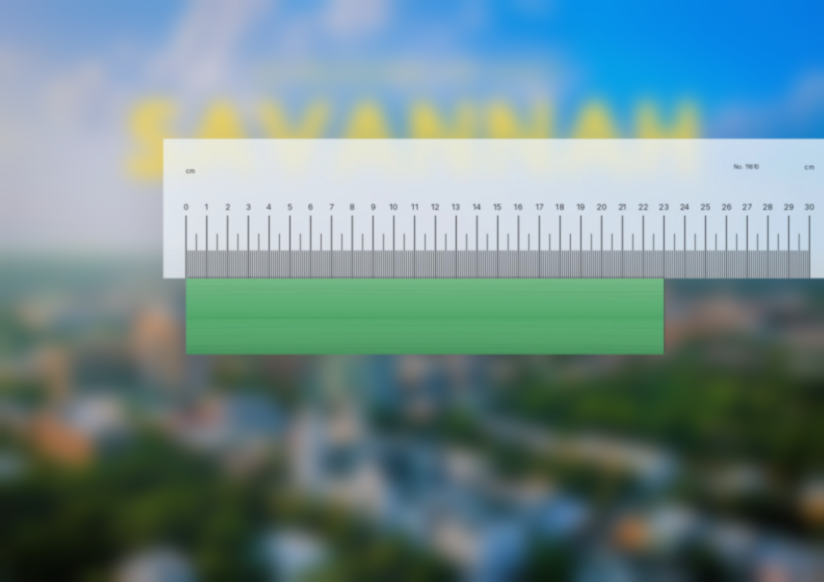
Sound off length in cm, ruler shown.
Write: 23 cm
